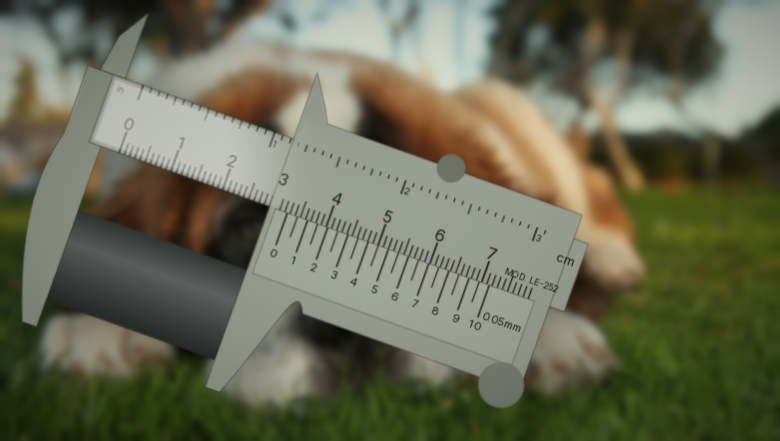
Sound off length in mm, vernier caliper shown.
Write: 32.5 mm
